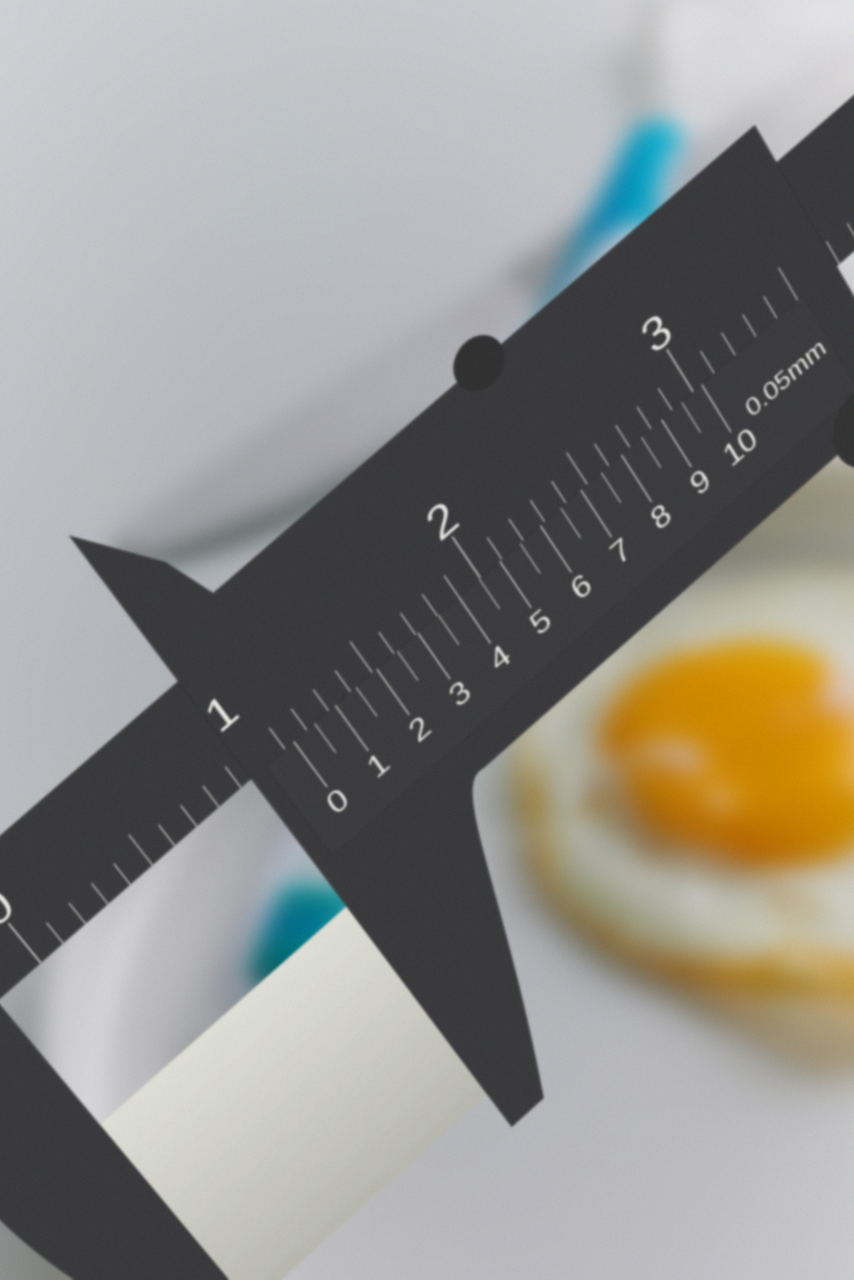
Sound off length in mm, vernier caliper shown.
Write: 11.4 mm
